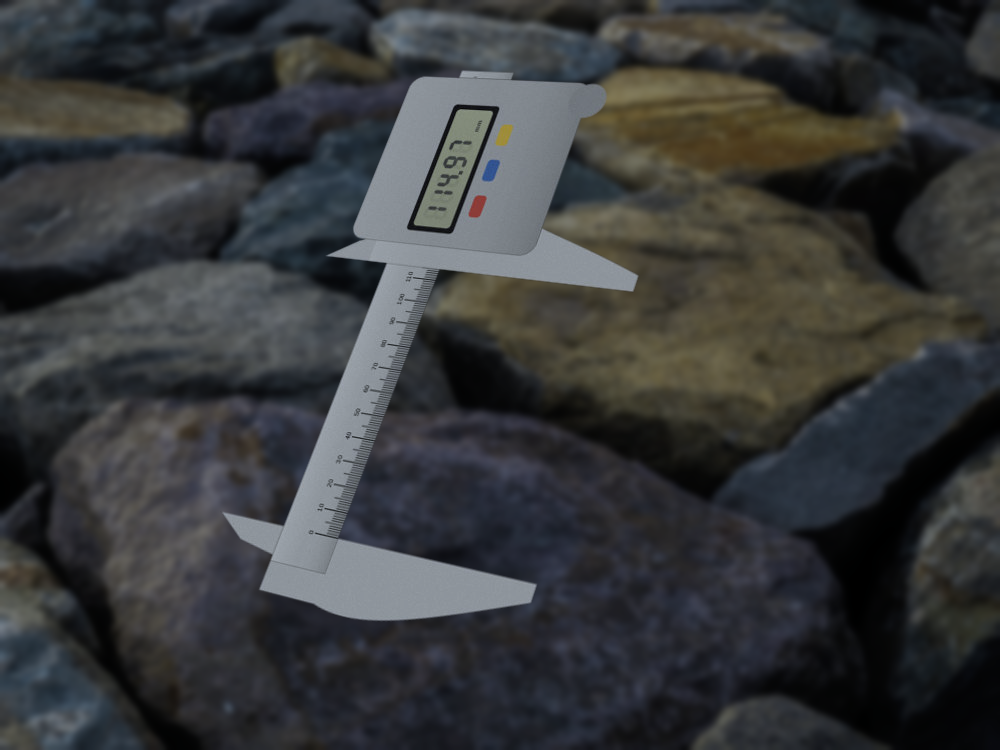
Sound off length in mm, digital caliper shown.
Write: 114.97 mm
